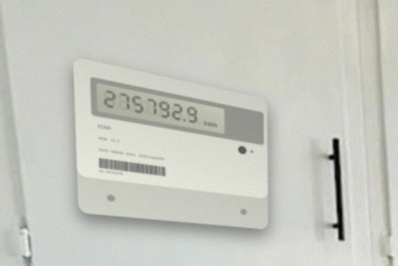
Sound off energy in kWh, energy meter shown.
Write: 275792.9 kWh
